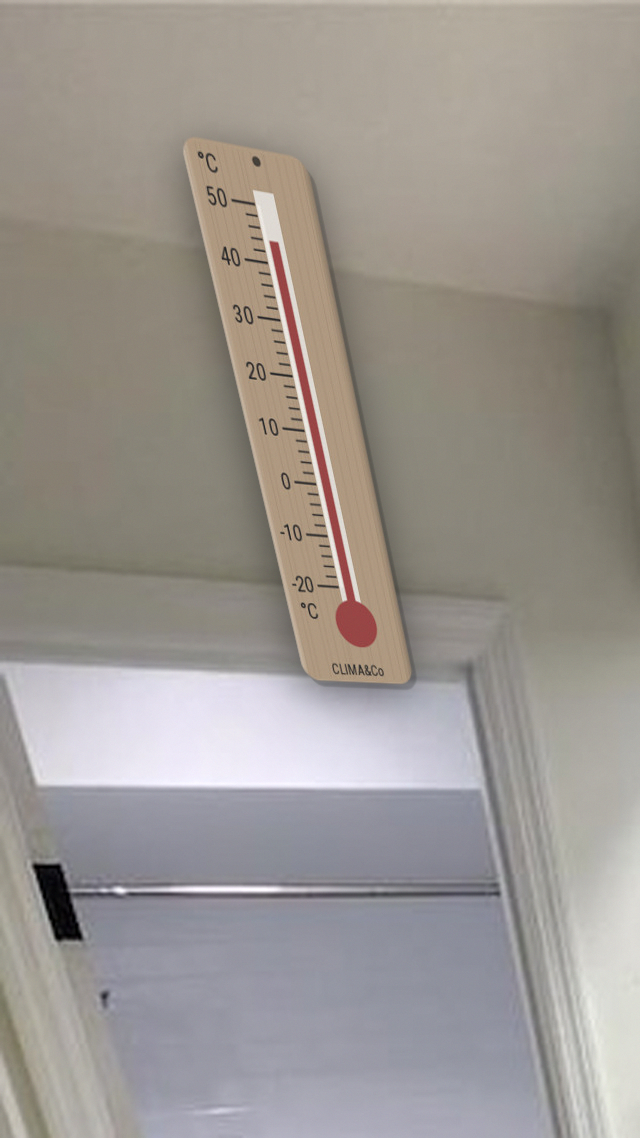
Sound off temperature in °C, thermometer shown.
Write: 44 °C
